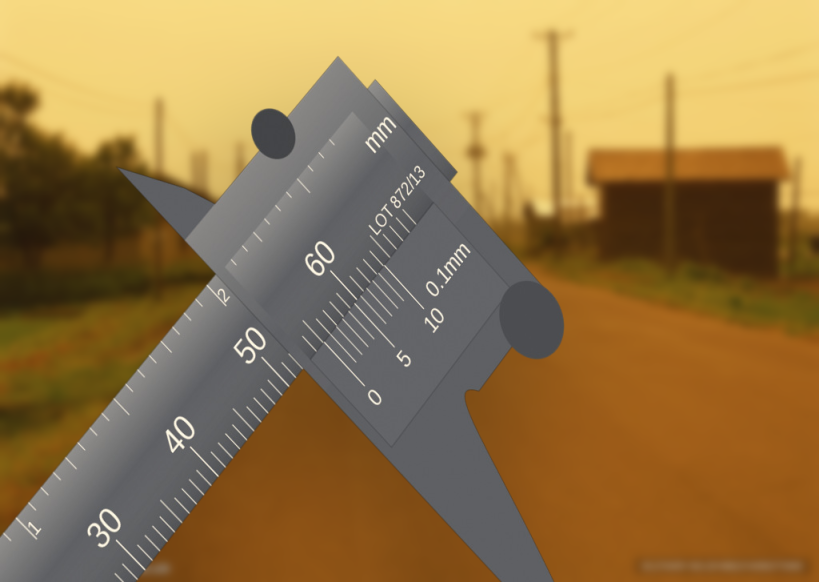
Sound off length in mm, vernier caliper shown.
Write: 55.1 mm
